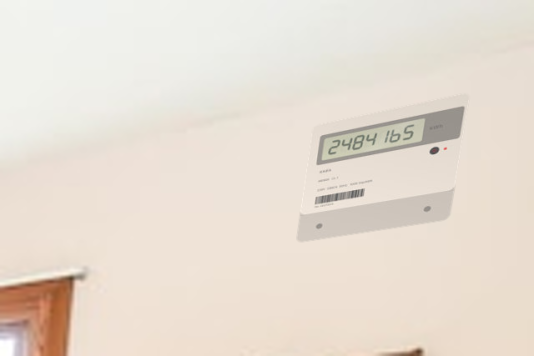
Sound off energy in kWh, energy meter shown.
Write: 2484165 kWh
